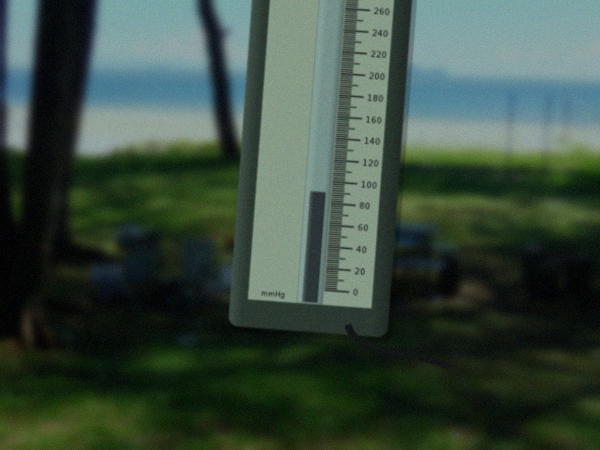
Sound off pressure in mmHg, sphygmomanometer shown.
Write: 90 mmHg
